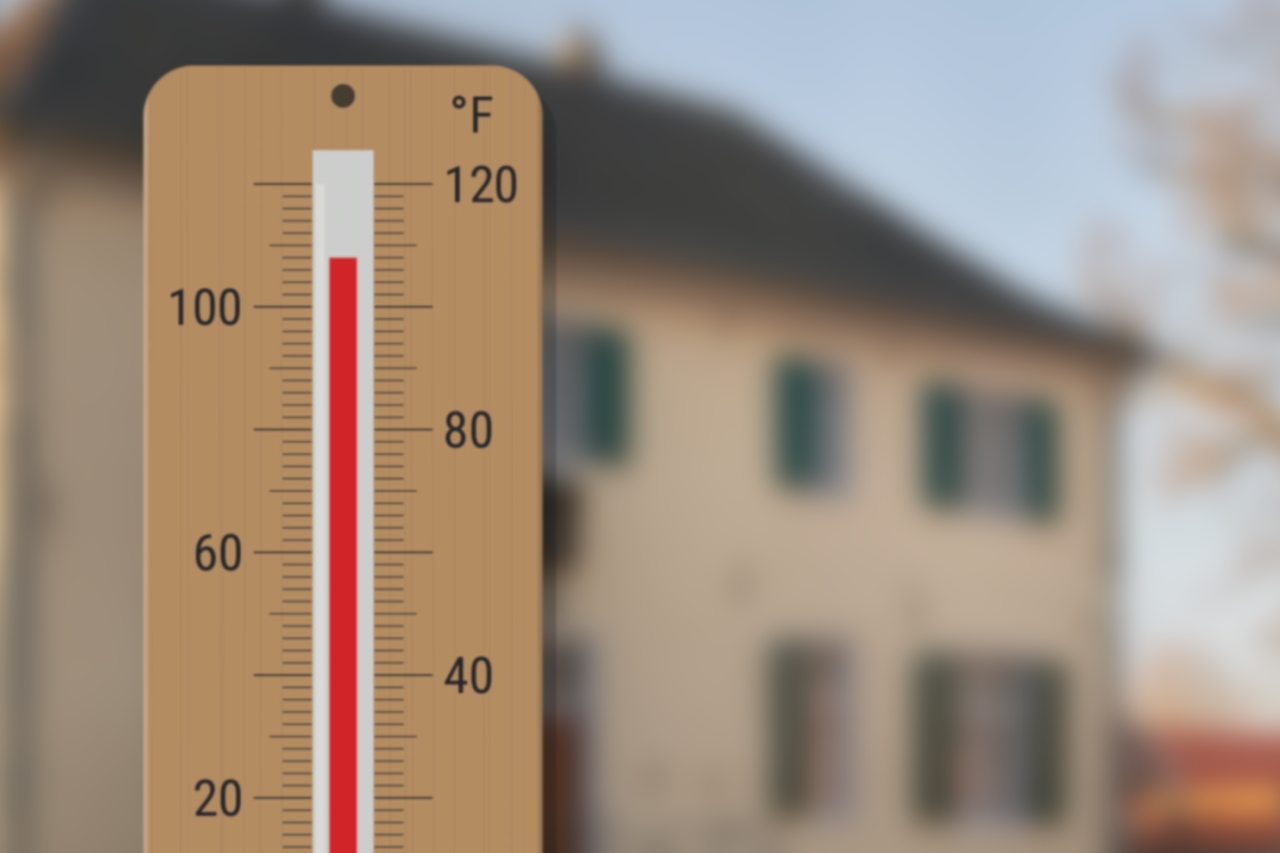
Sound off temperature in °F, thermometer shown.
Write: 108 °F
